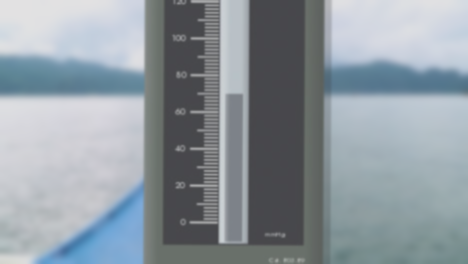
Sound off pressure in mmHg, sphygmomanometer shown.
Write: 70 mmHg
